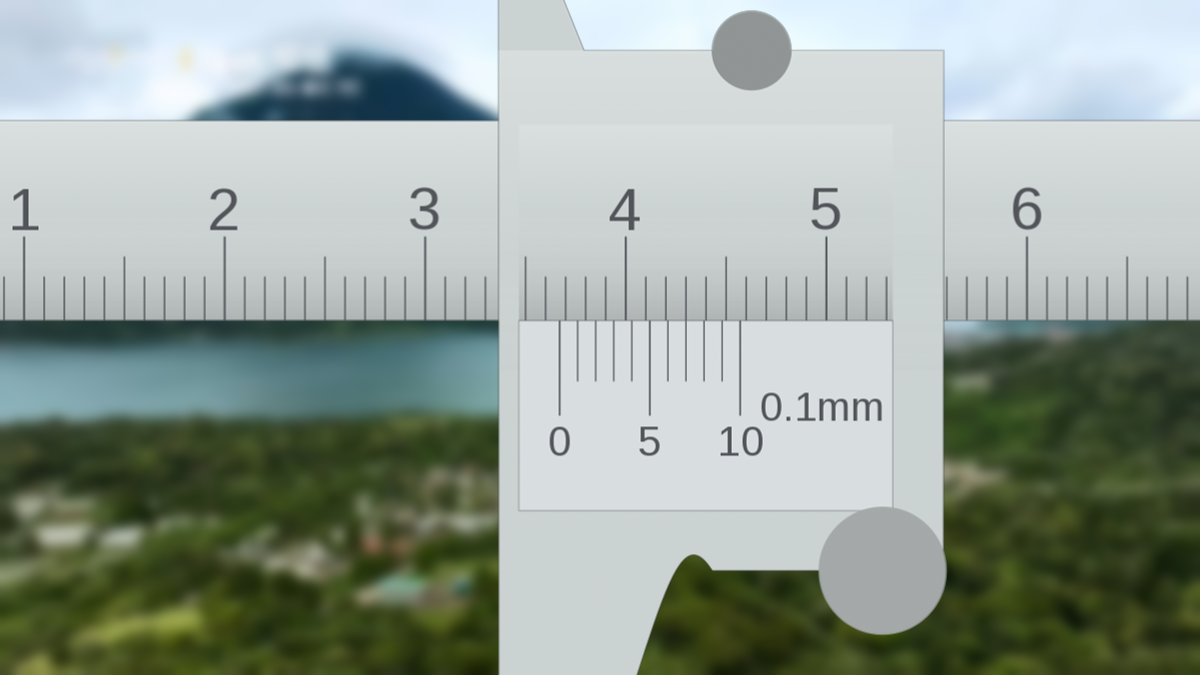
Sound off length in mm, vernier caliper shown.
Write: 36.7 mm
